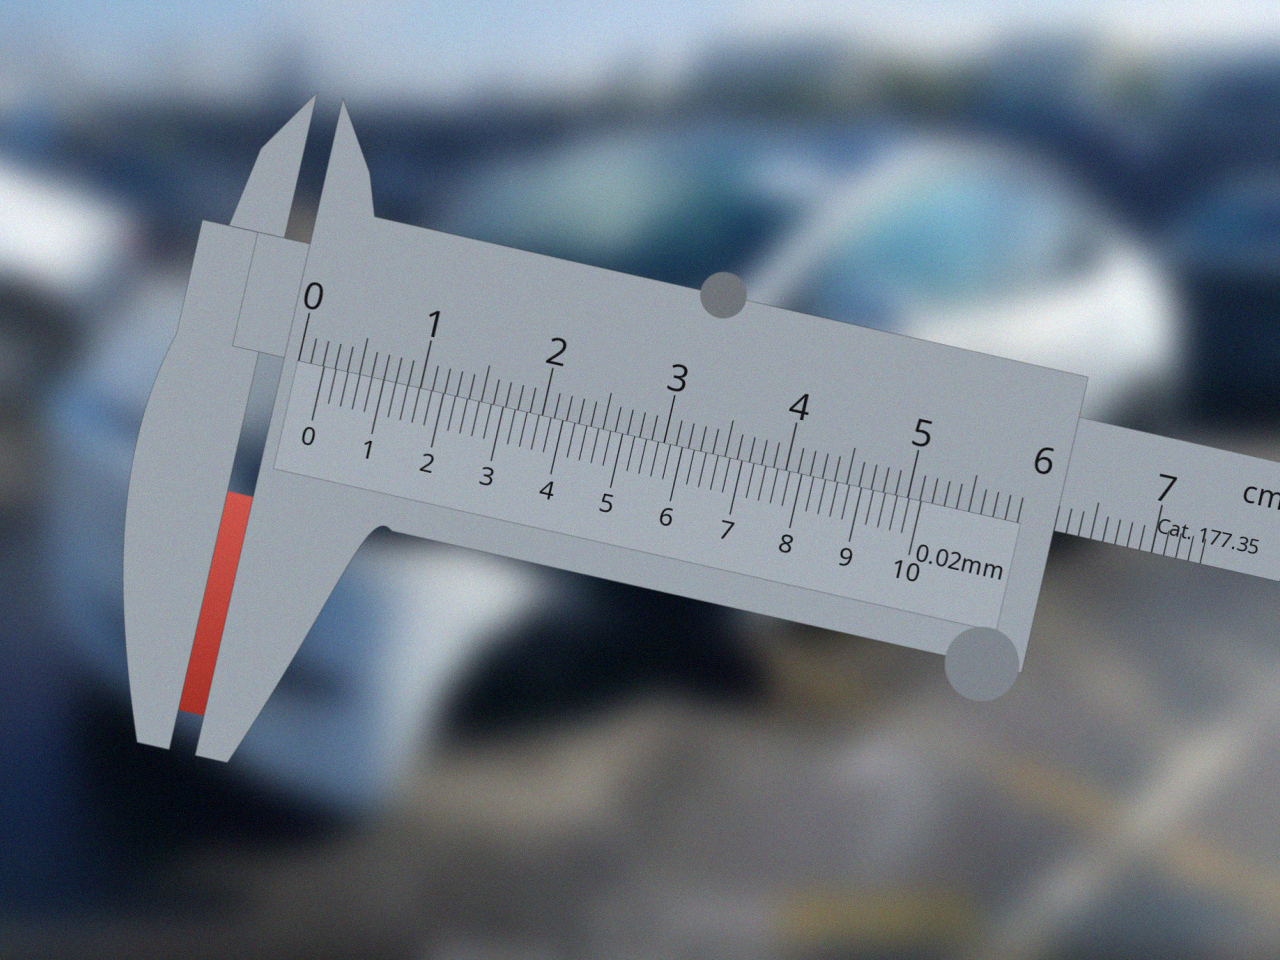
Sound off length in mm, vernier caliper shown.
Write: 2.1 mm
